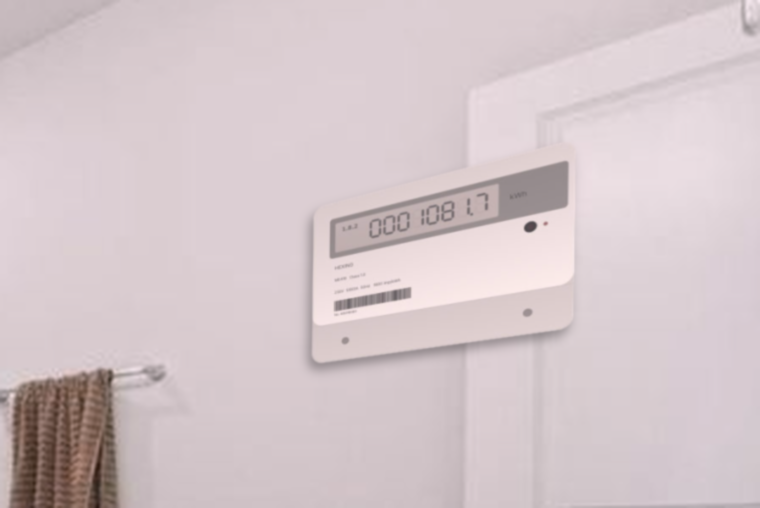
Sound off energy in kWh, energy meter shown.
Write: 1081.7 kWh
